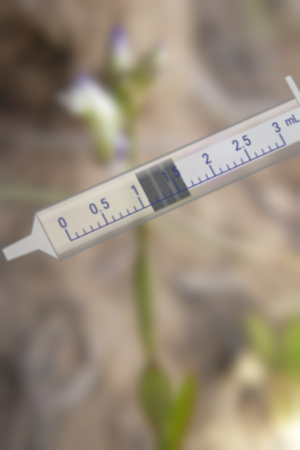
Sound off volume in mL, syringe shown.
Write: 1.1 mL
